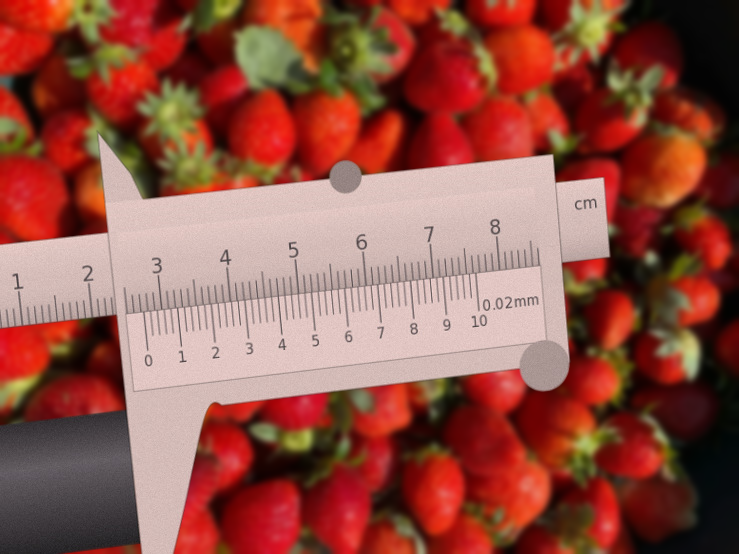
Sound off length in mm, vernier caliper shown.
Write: 27.4 mm
